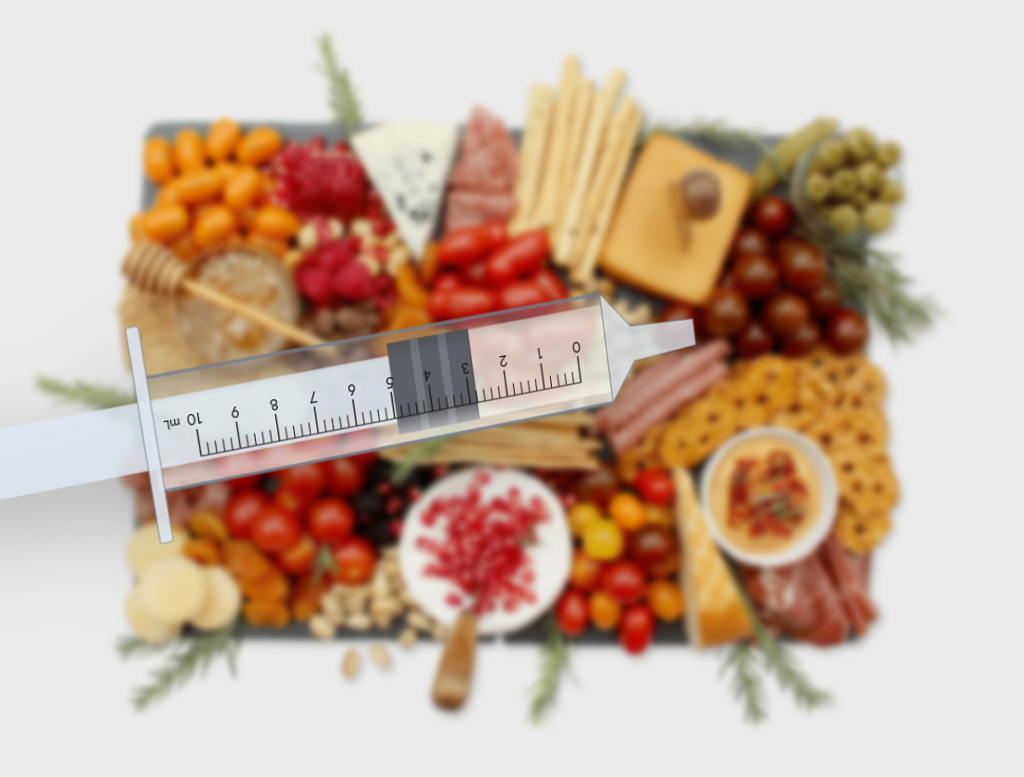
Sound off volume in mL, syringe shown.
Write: 2.8 mL
